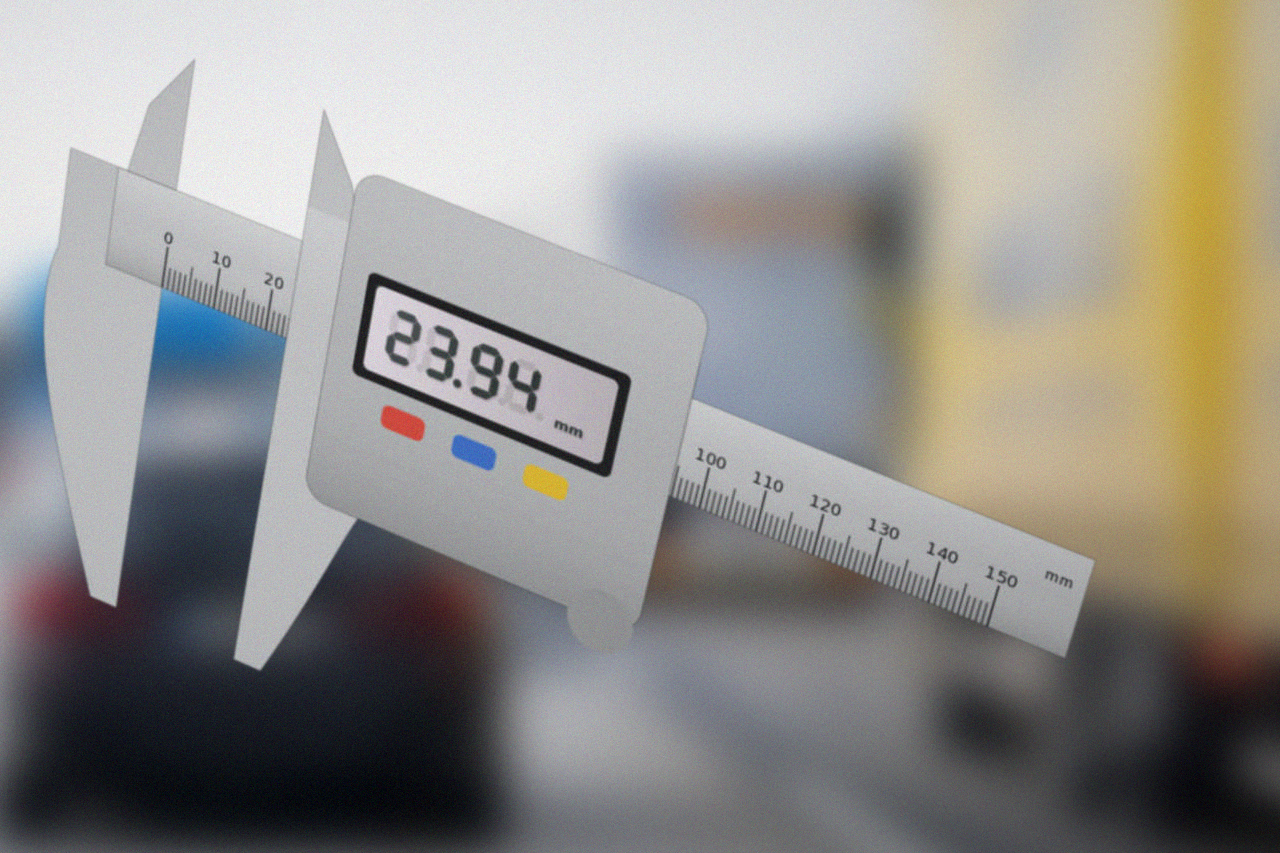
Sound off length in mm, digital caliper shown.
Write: 23.94 mm
